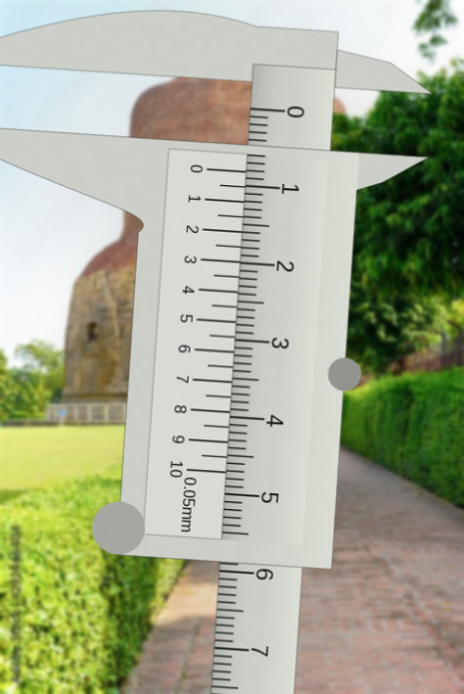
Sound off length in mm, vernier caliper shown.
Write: 8.2 mm
